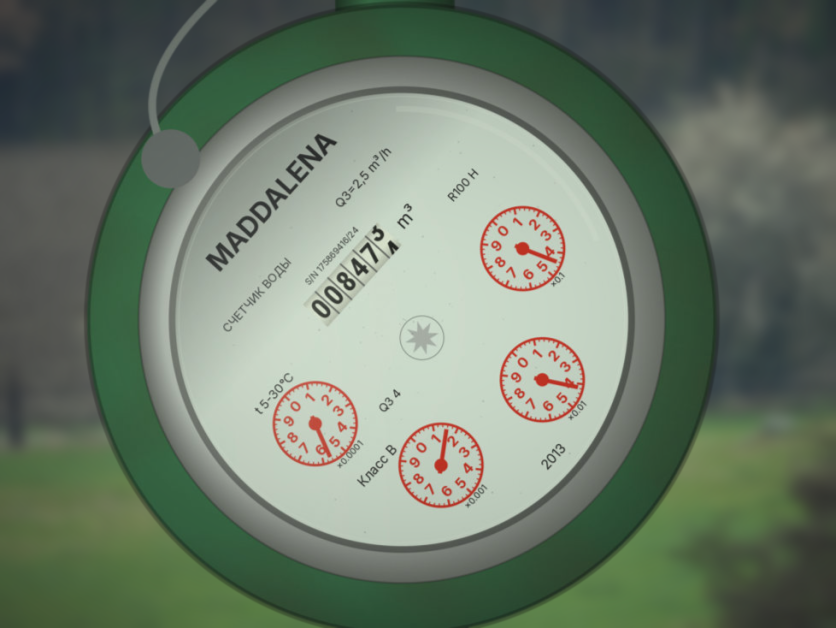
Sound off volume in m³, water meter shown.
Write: 8473.4415 m³
